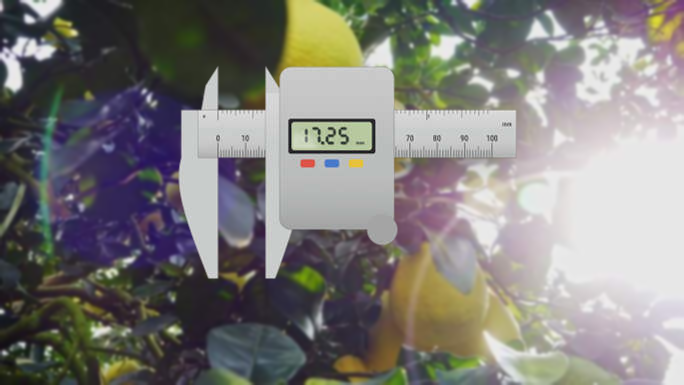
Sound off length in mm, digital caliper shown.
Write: 17.25 mm
